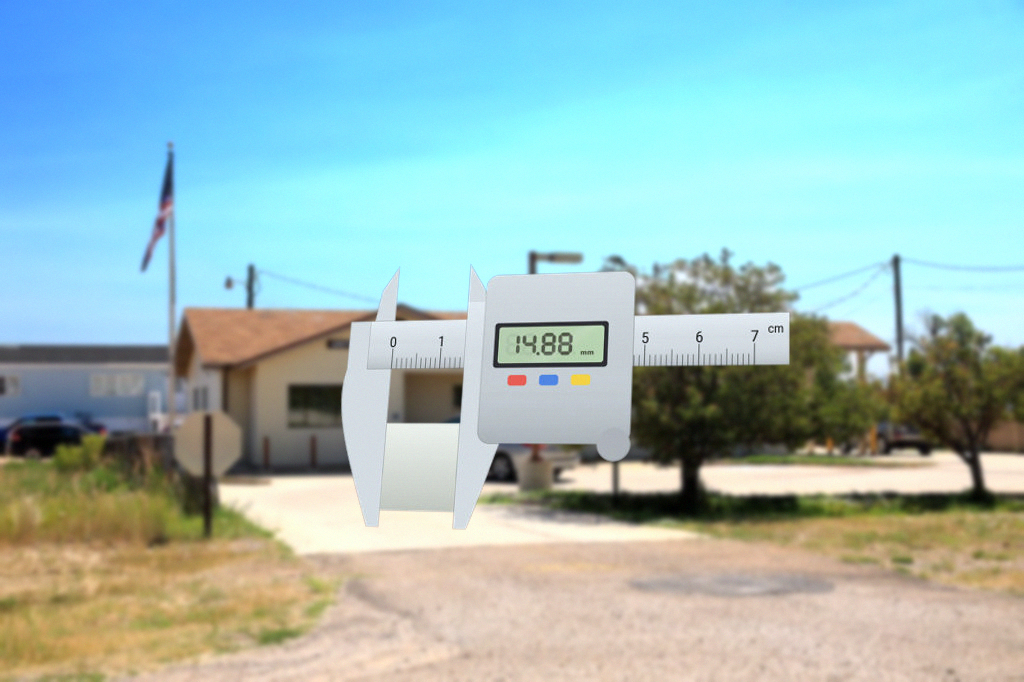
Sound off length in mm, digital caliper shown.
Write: 14.88 mm
